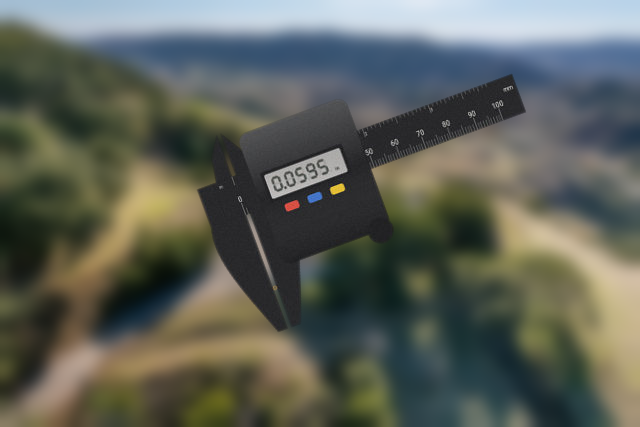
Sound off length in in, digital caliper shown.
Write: 0.0595 in
